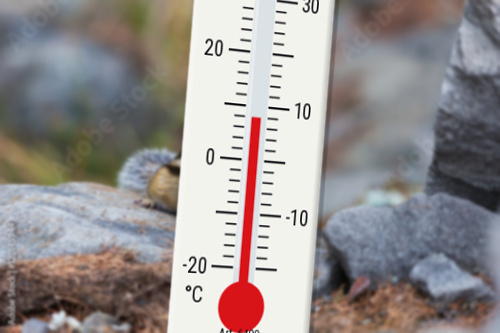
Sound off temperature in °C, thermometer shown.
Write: 8 °C
